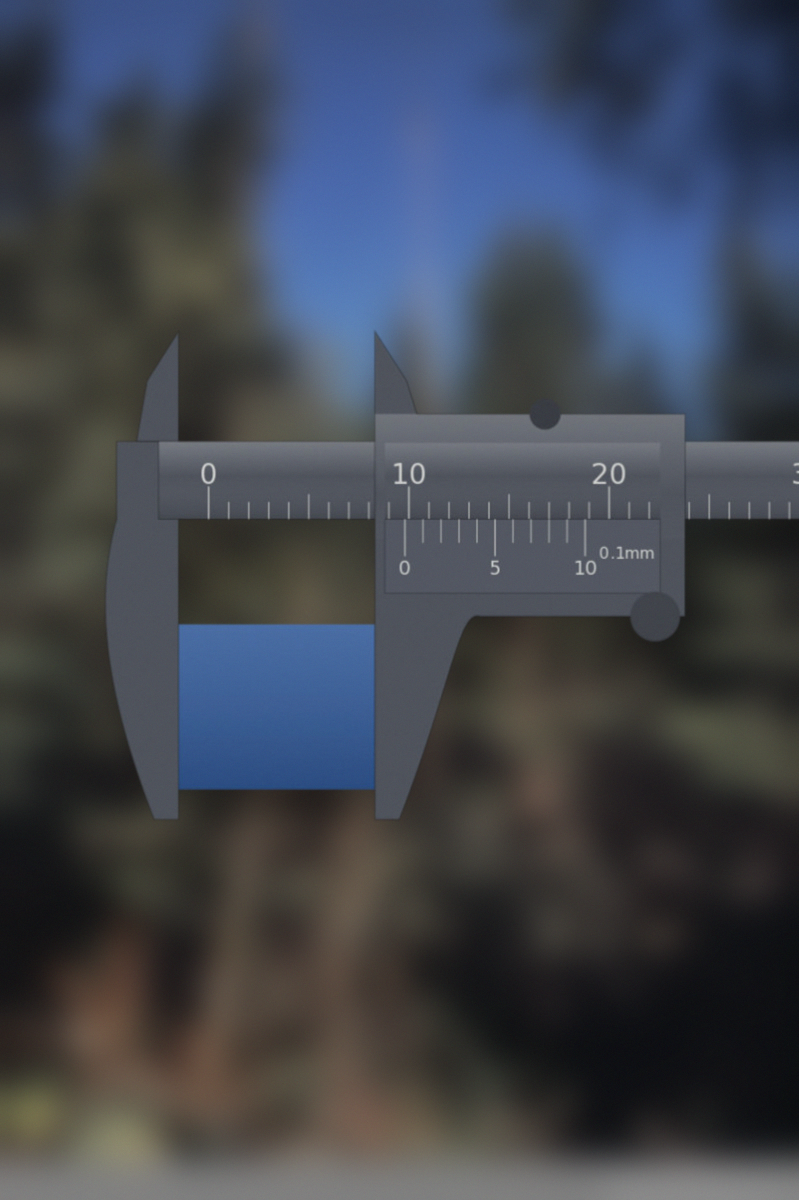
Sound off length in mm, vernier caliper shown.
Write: 9.8 mm
